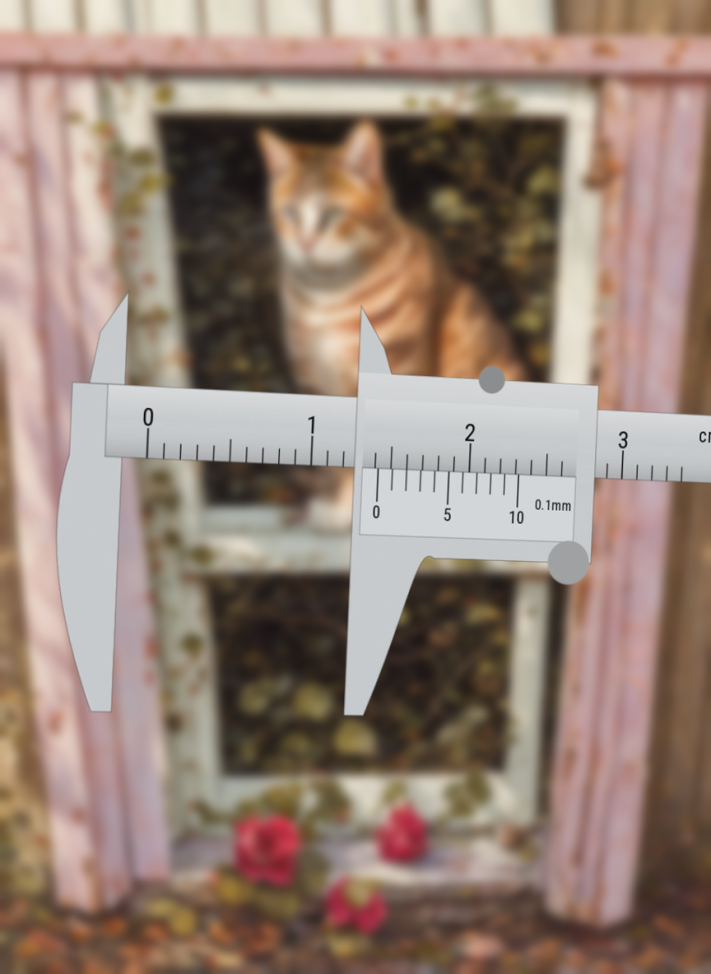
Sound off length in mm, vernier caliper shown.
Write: 14.2 mm
